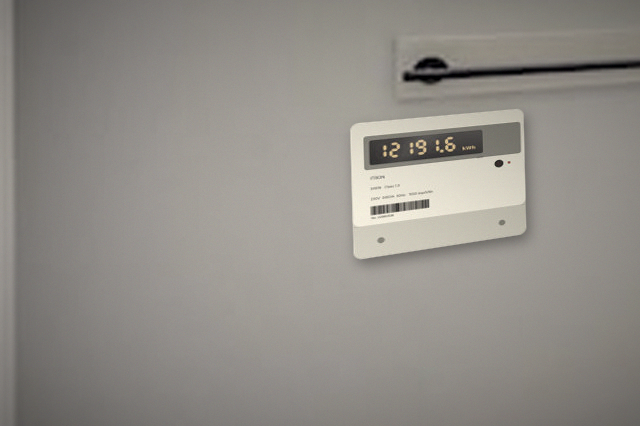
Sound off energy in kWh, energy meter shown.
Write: 12191.6 kWh
